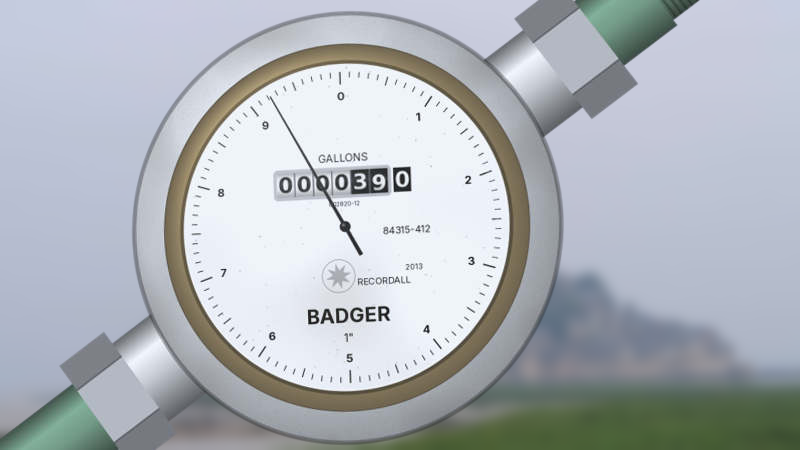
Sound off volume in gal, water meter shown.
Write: 389.2 gal
